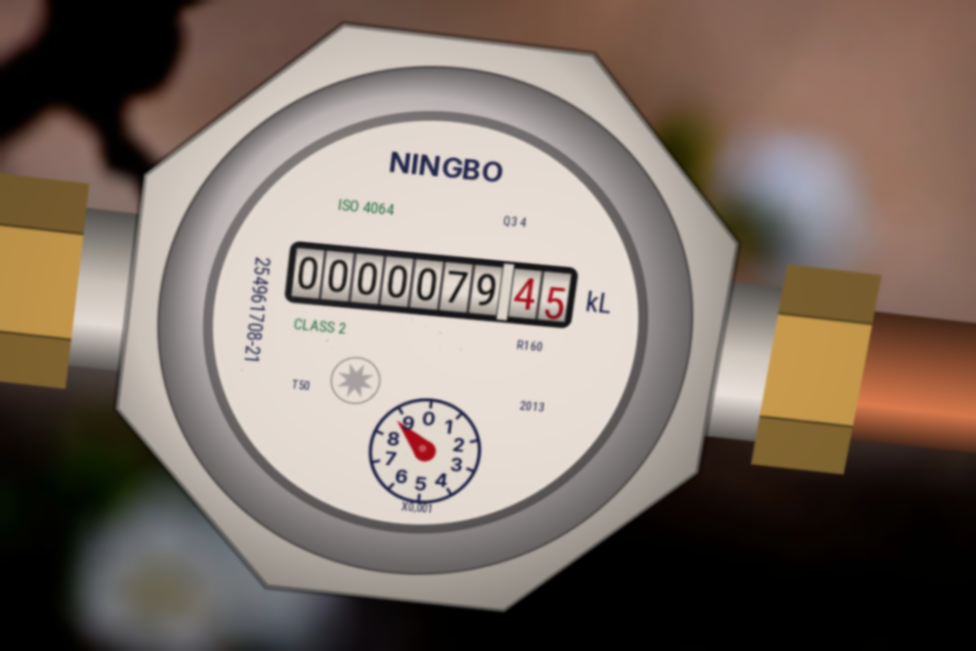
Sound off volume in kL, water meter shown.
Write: 79.448 kL
